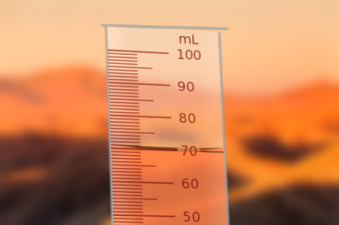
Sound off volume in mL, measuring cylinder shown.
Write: 70 mL
